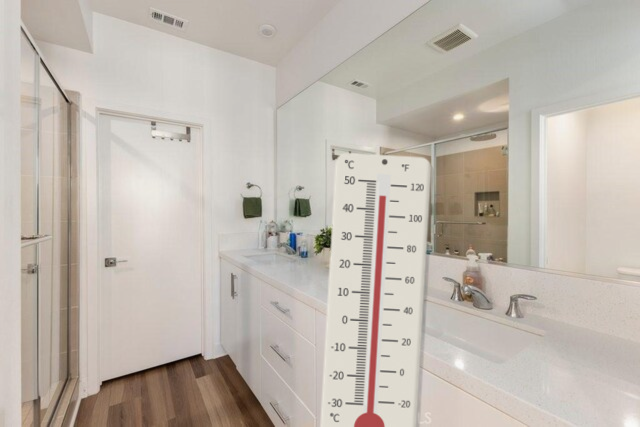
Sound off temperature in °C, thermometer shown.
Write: 45 °C
